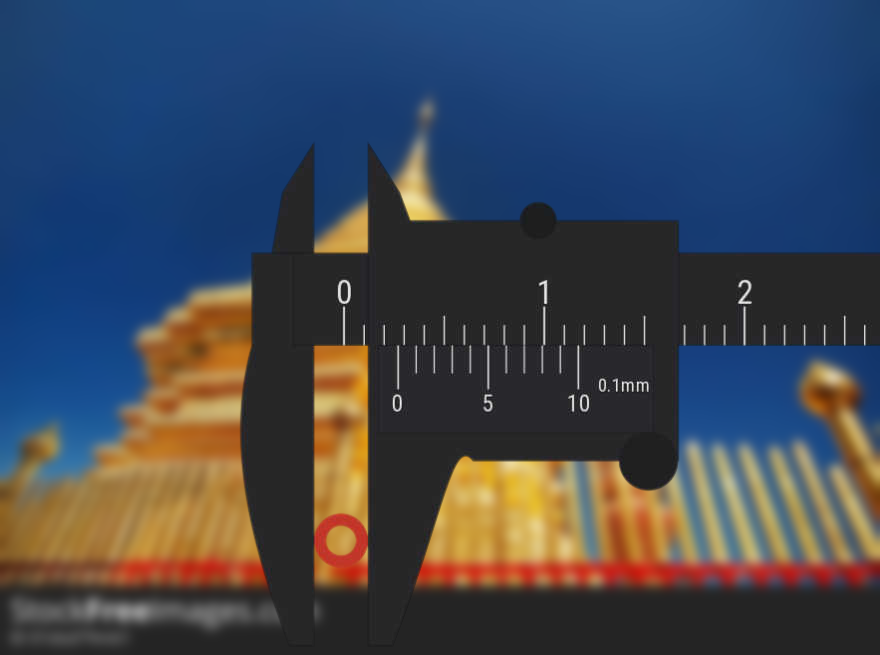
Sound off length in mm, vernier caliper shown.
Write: 2.7 mm
